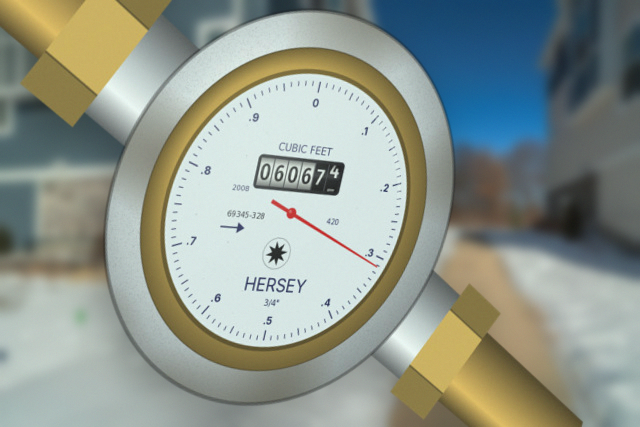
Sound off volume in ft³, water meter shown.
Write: 60674.31 ft³
